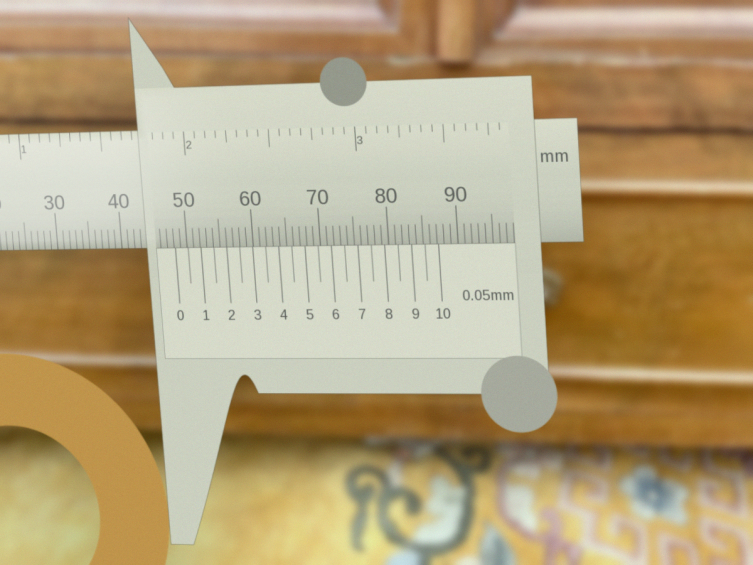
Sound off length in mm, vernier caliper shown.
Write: 48.2 mm
